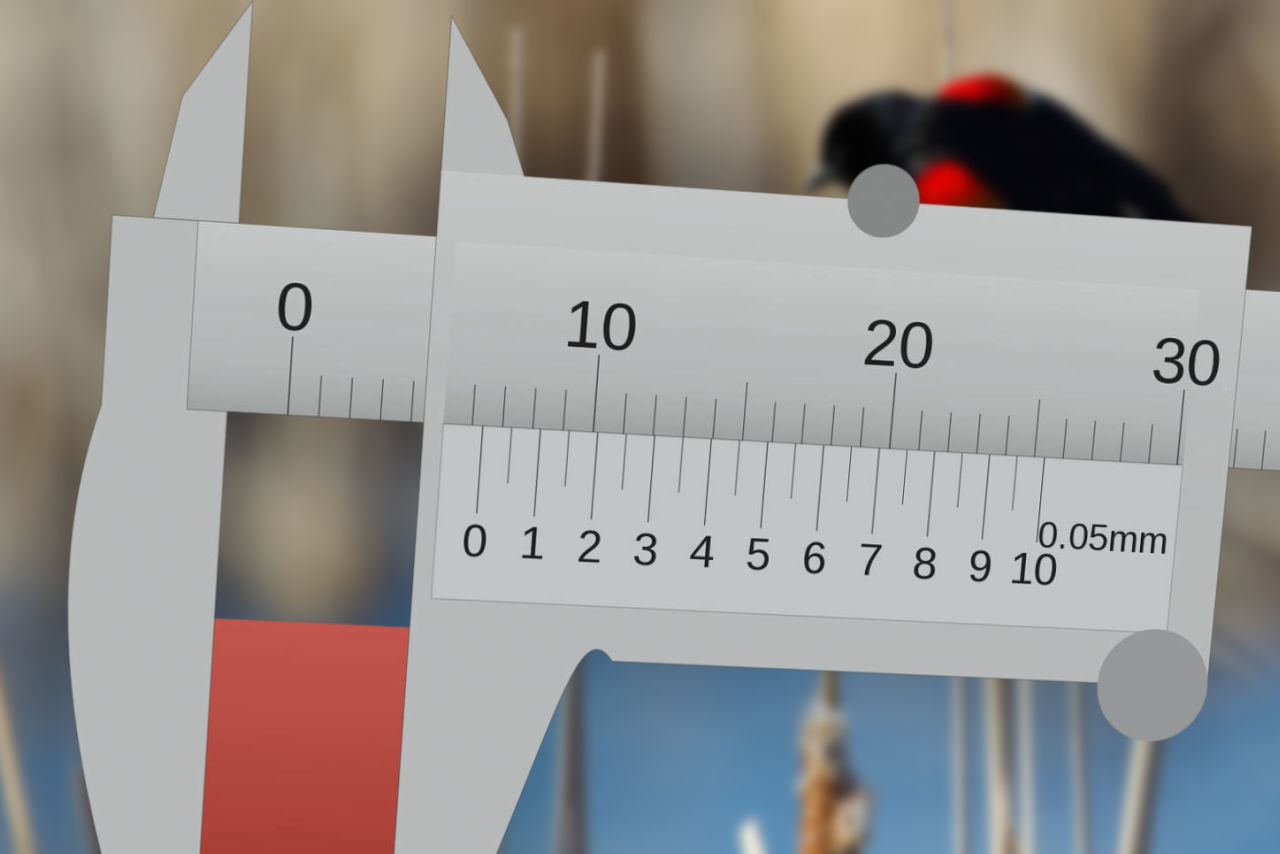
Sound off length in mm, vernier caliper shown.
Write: 6.35 mm
